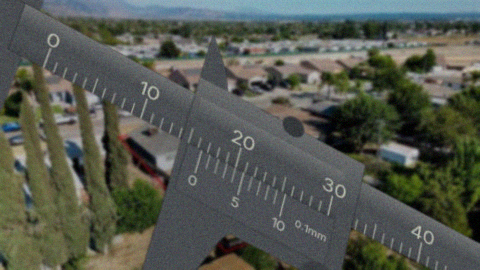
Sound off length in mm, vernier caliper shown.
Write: 16.4 mm
